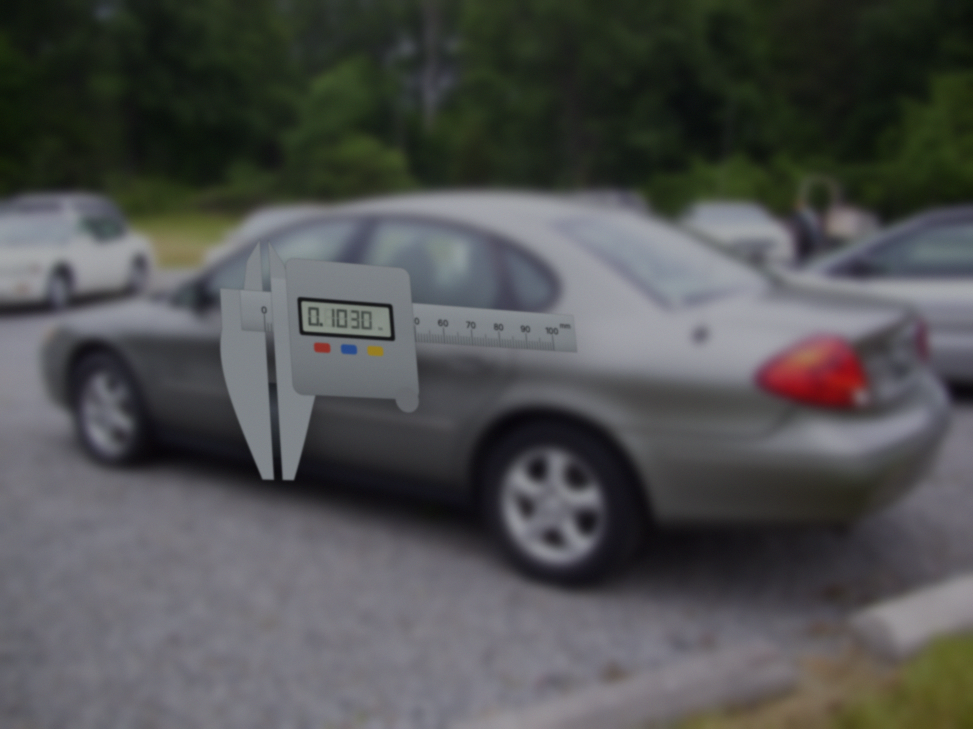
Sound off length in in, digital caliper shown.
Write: 0.1030 in
